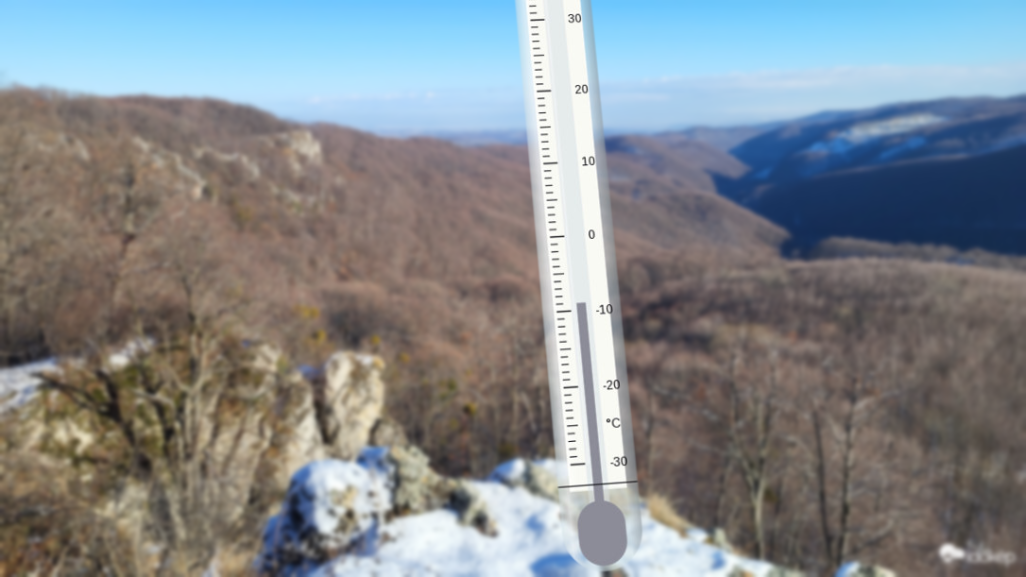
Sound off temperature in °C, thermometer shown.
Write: -9 °C
